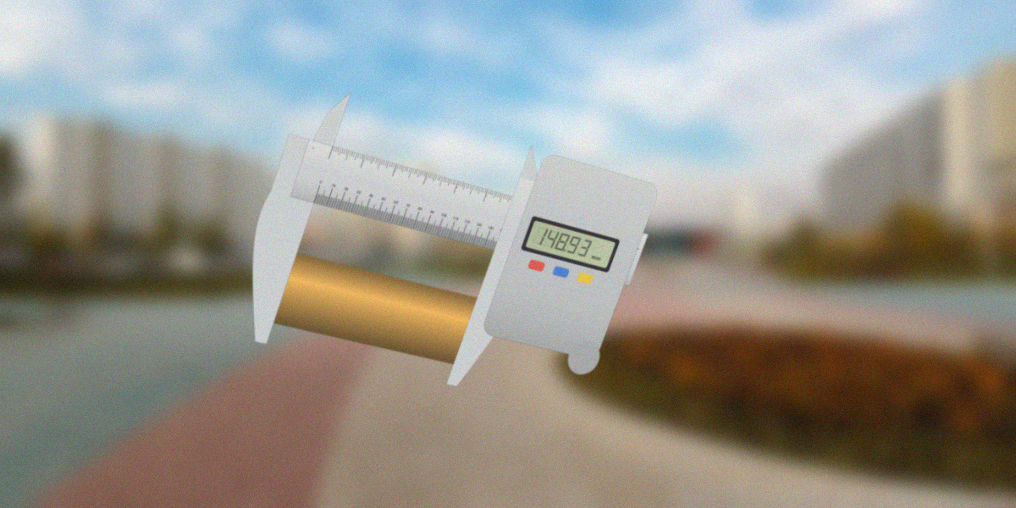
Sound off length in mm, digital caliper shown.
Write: 148.93 mm
